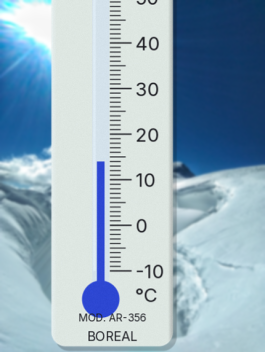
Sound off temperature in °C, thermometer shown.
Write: 14 °C
